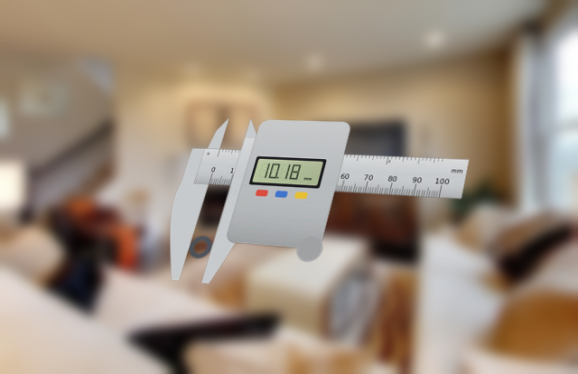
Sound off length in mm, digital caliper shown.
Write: 10.18 mm
